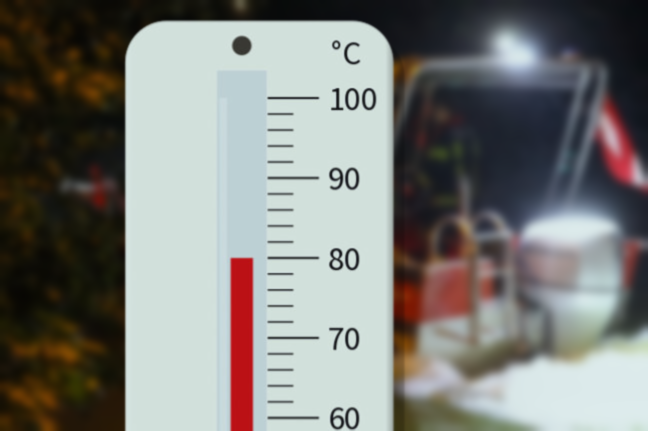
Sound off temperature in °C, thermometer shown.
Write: 80 °C
